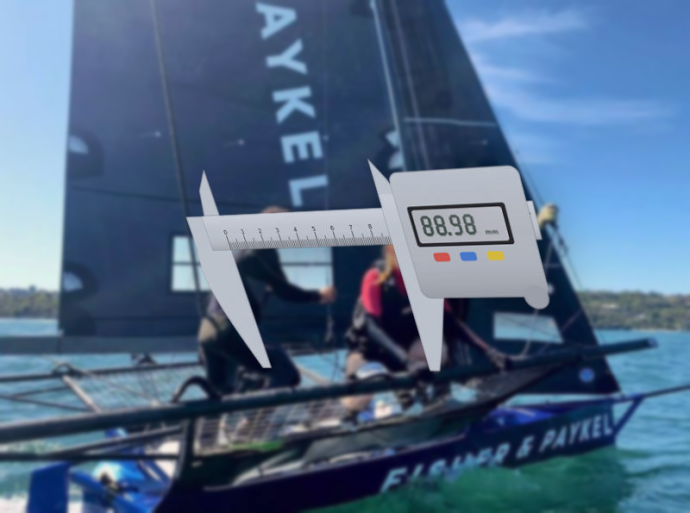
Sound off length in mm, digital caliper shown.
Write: 88.98 mm
